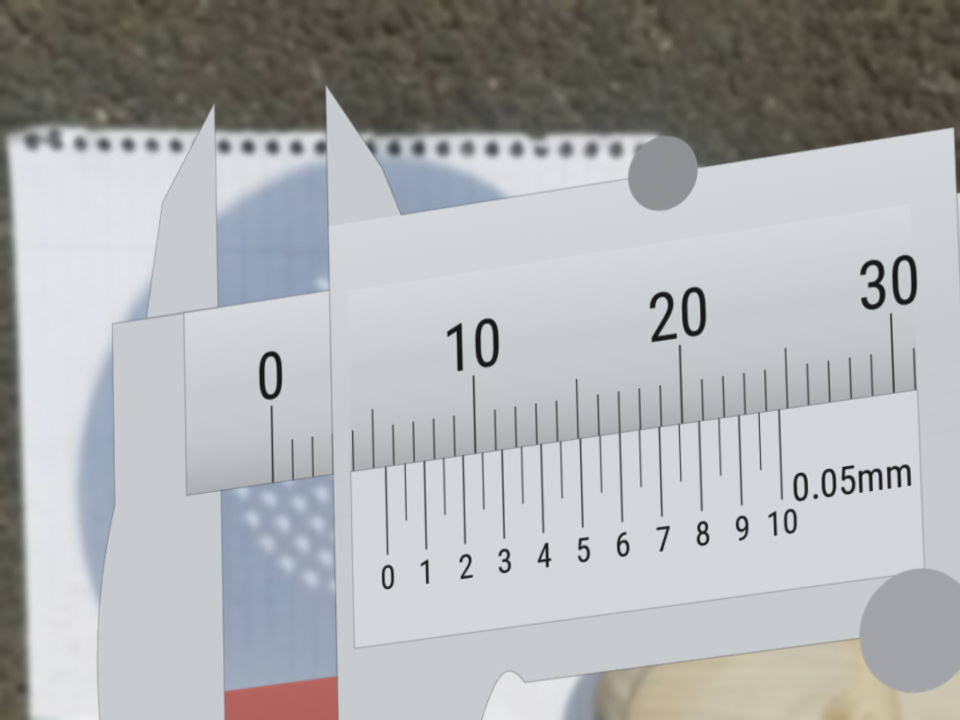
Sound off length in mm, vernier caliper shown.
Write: 5.6 mm
